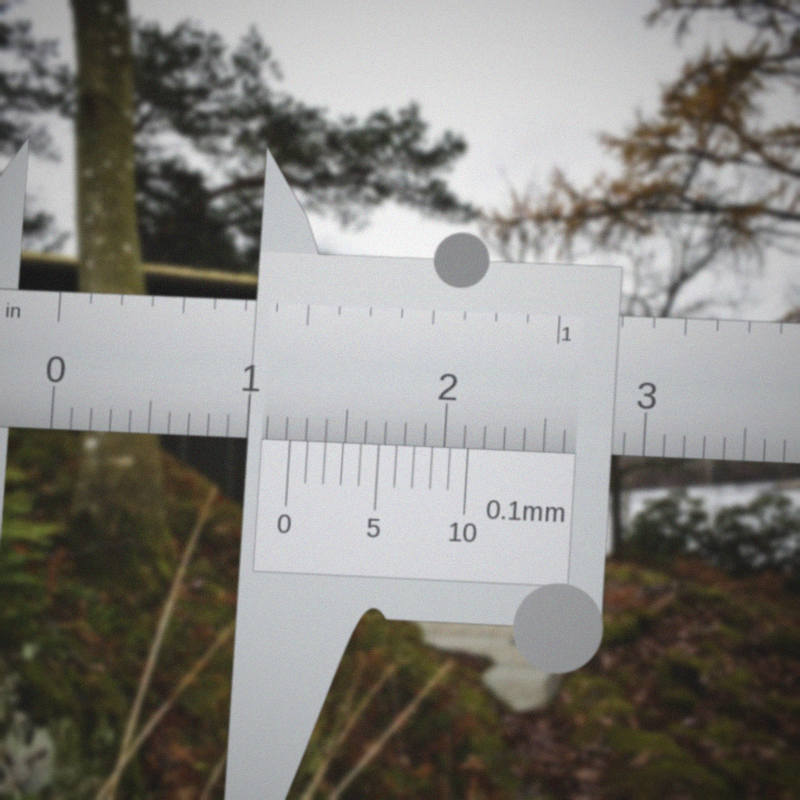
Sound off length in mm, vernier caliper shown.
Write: 12.2 mm
